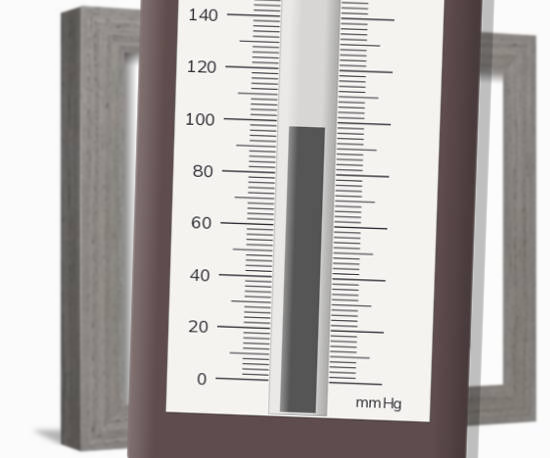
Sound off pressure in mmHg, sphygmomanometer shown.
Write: 98 mmHg
